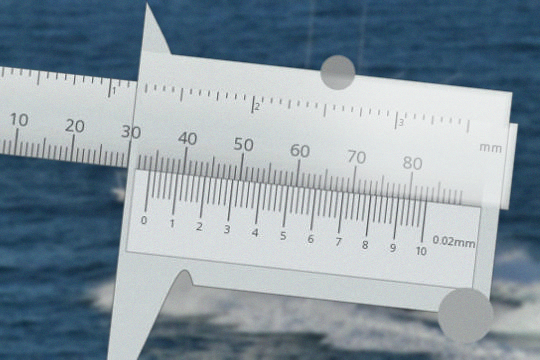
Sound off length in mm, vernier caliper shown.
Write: 34.0 mm
